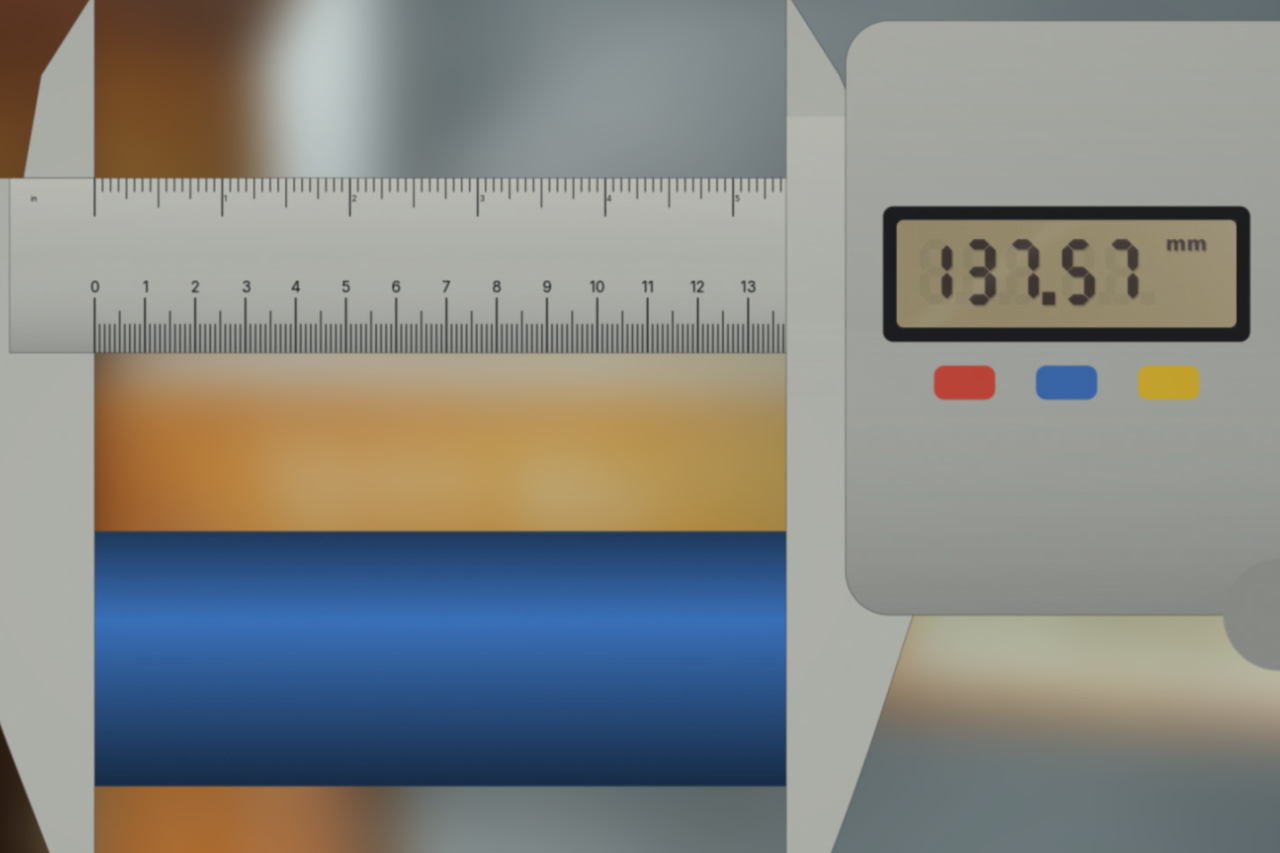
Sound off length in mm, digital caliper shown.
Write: 137.57 mm
